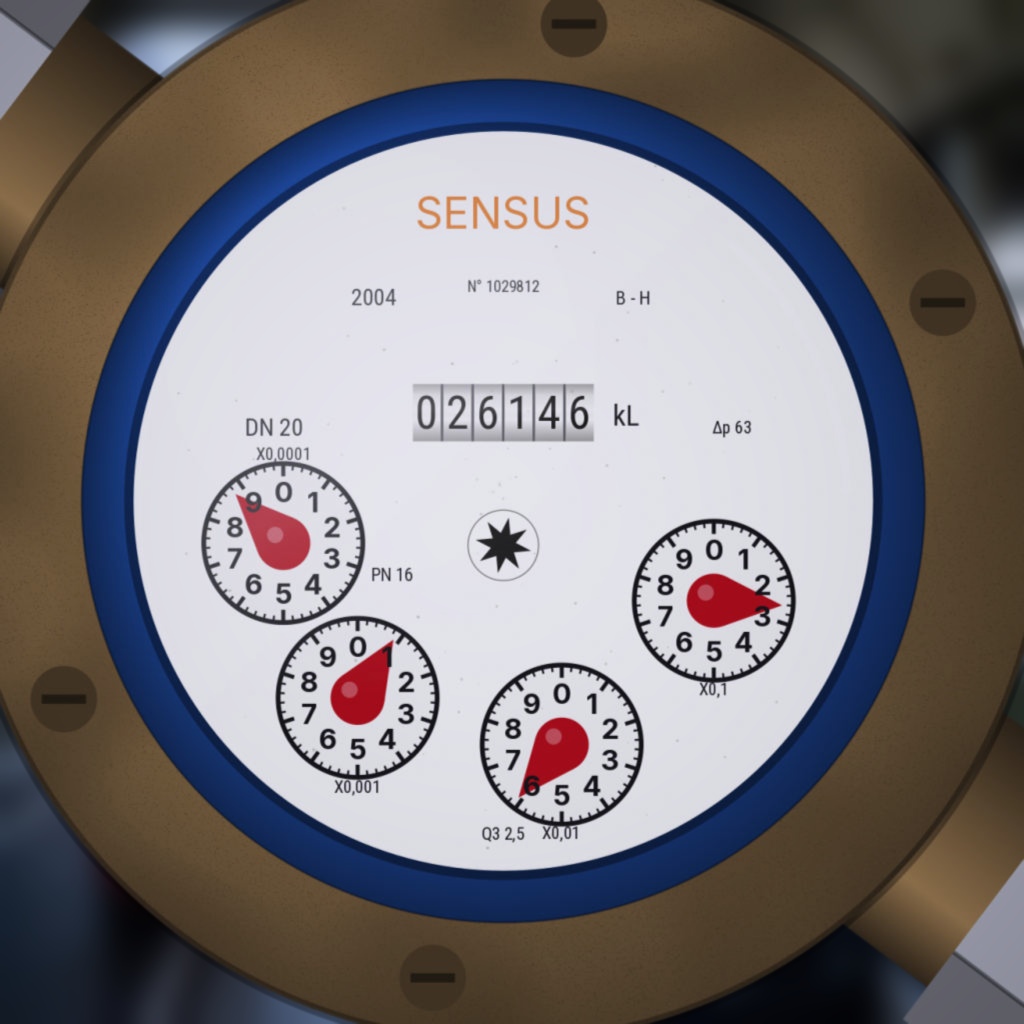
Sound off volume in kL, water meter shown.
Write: 26146.2608 kL
